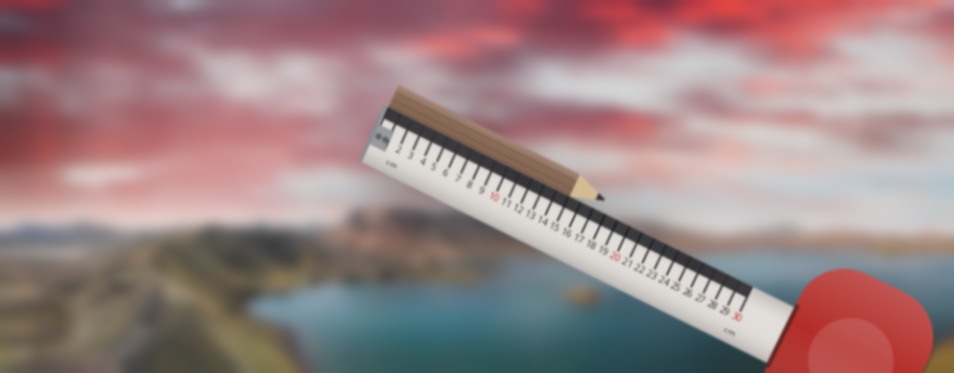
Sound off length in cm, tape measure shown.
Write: 17.5 cm
